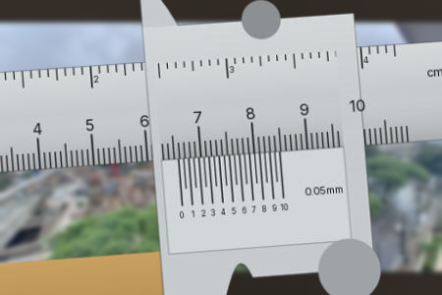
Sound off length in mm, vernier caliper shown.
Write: 65.8 mm
